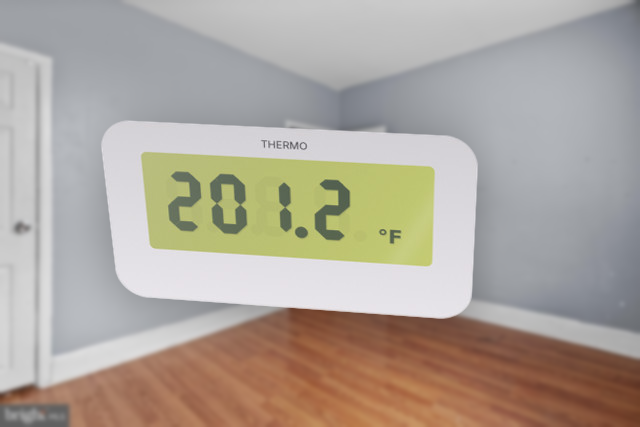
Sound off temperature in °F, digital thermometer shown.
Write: 201.2 °F
